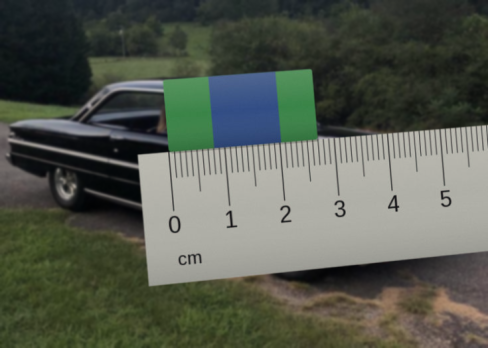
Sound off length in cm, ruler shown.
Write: 2.7 cm
